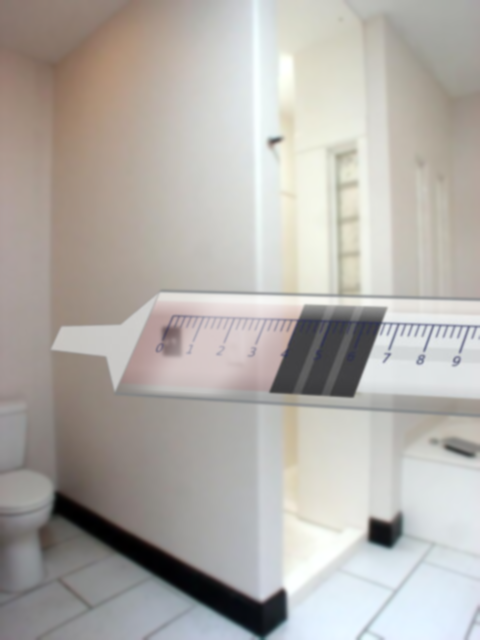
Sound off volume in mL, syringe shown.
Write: 4 mL
